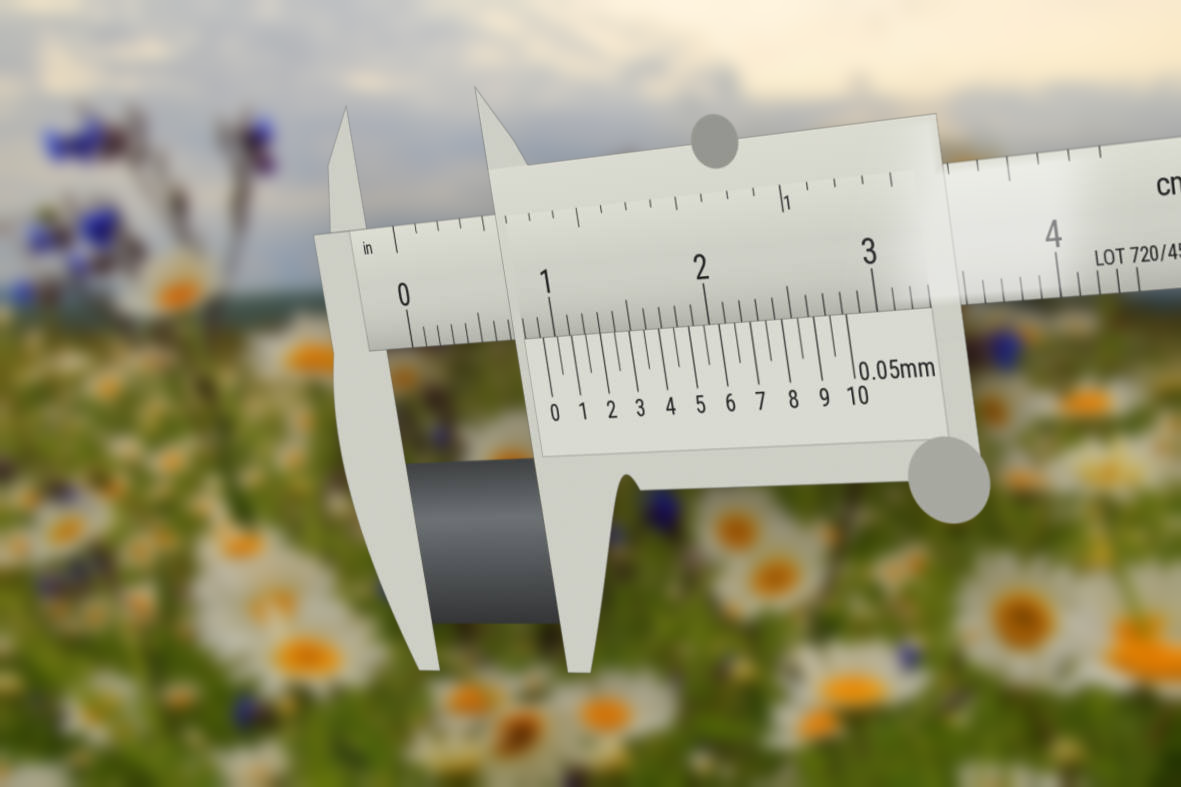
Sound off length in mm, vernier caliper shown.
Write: 9.2 mm
